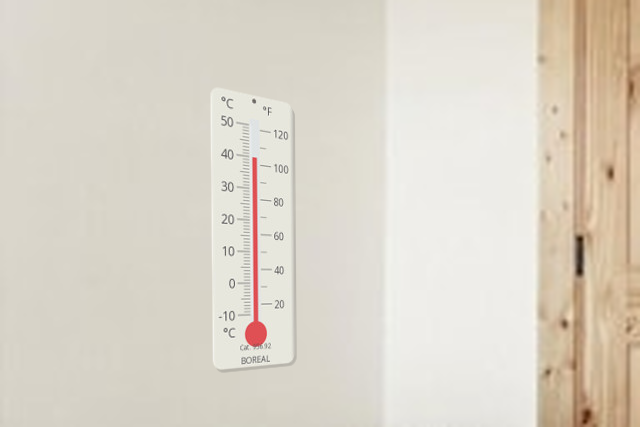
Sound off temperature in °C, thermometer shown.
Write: 40 °C
